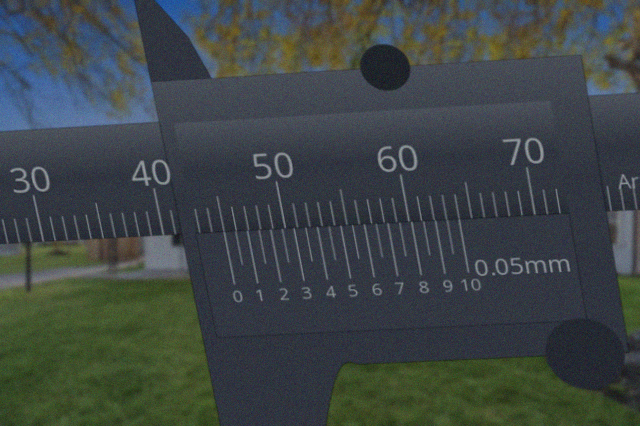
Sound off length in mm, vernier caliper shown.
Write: 45.0 mm
